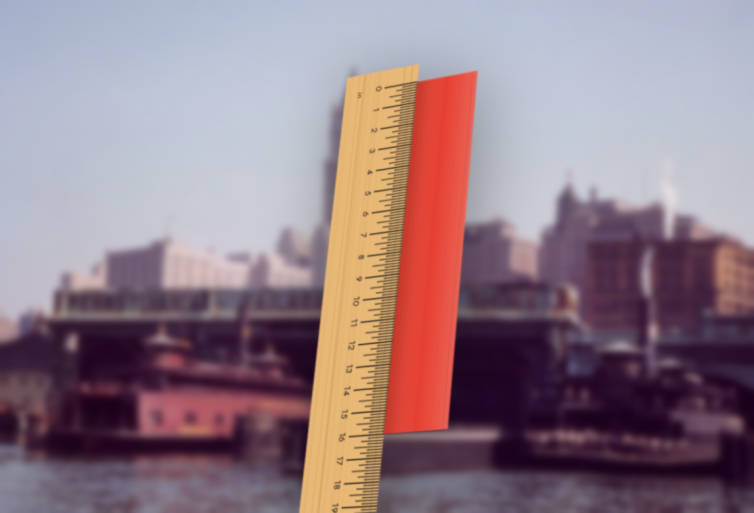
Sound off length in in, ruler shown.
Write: 16 in
